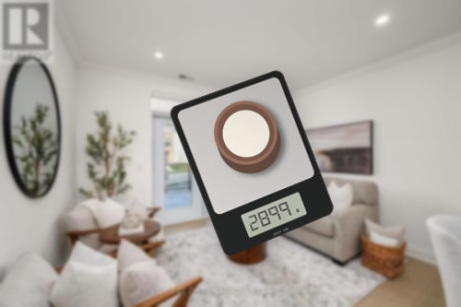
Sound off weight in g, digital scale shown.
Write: 2899 g
